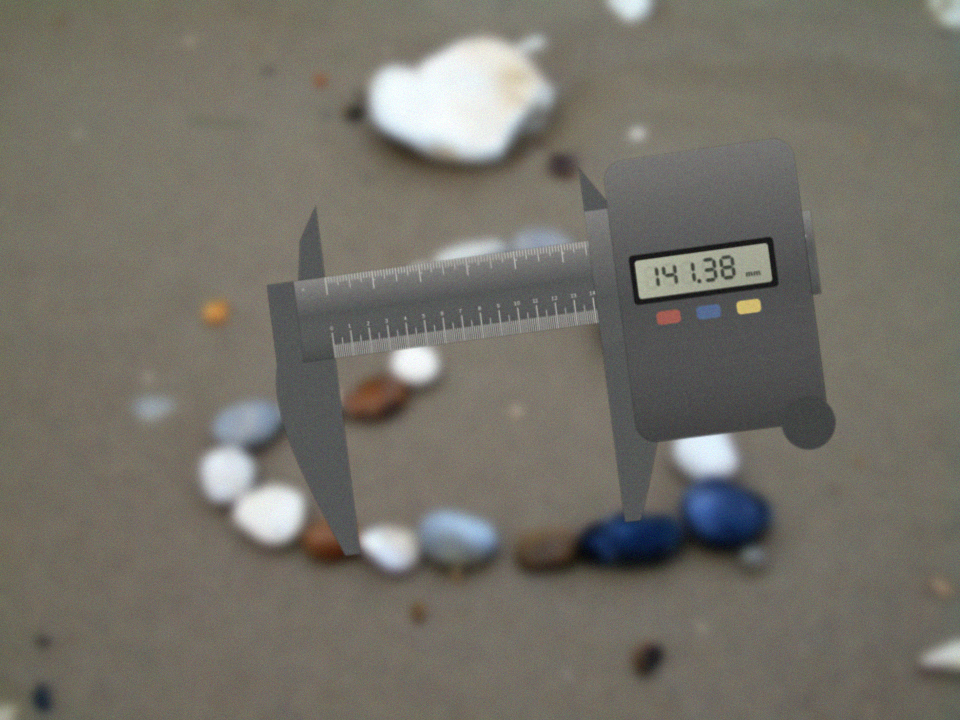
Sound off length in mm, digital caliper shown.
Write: 141.38 mm
